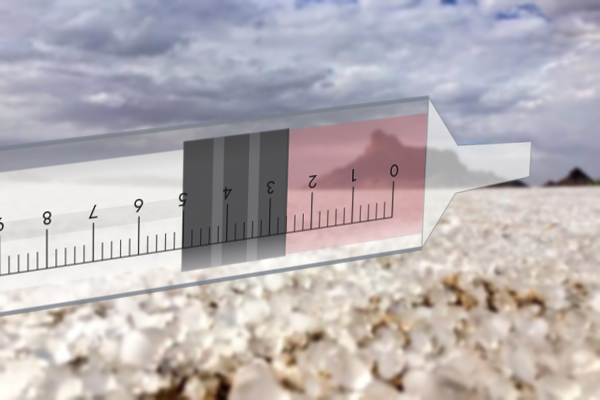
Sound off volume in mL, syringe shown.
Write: 2.6 mL
